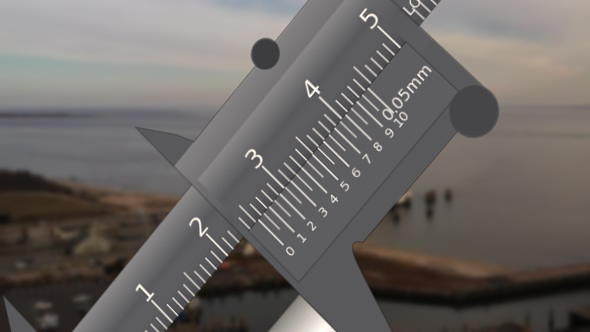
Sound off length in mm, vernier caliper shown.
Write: 25.4 mm
